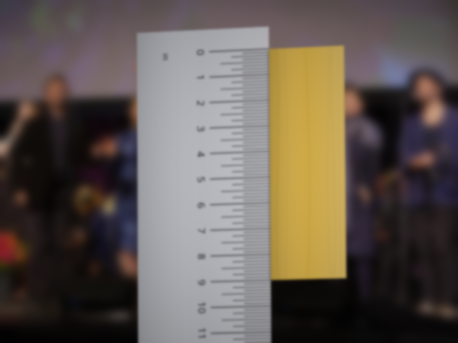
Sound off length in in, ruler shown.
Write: 9 in
